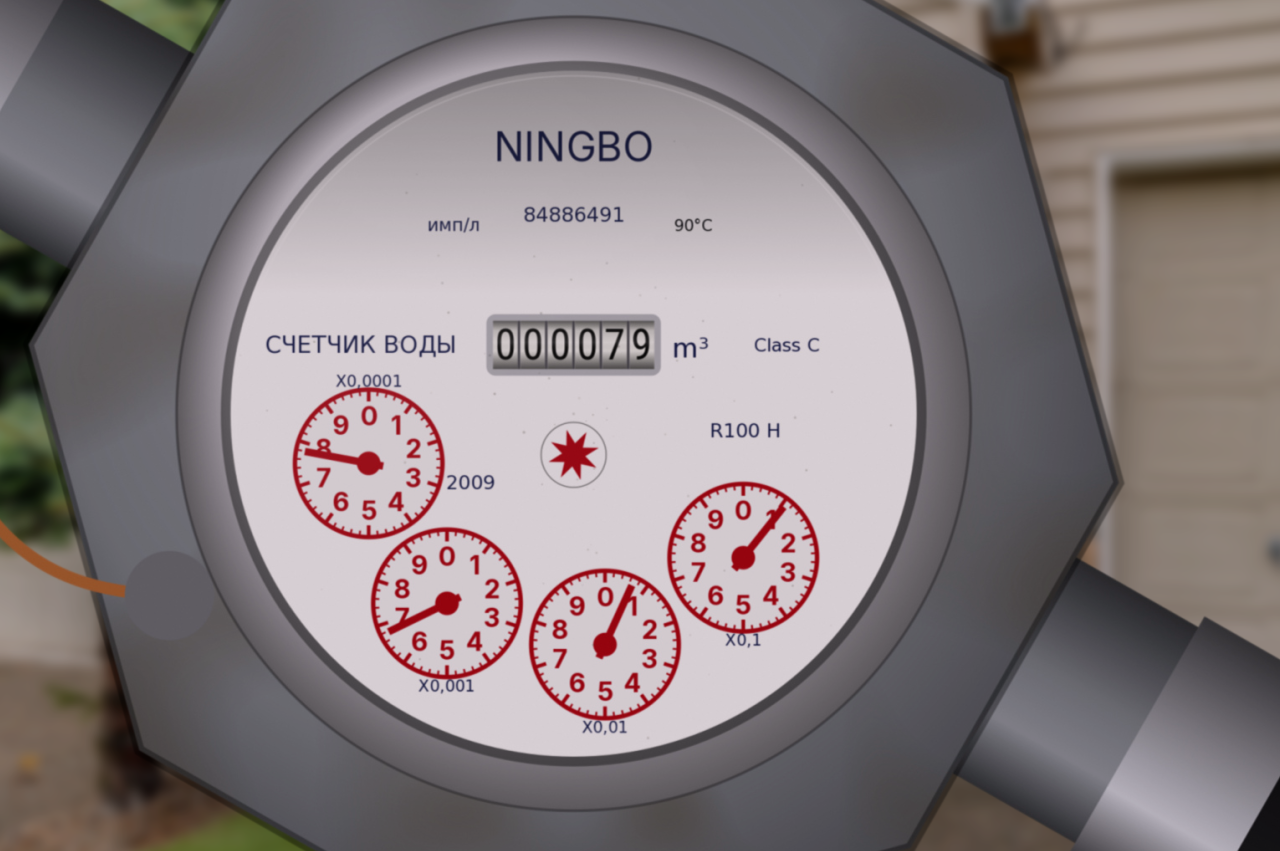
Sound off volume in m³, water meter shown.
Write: 79.1067 m³
